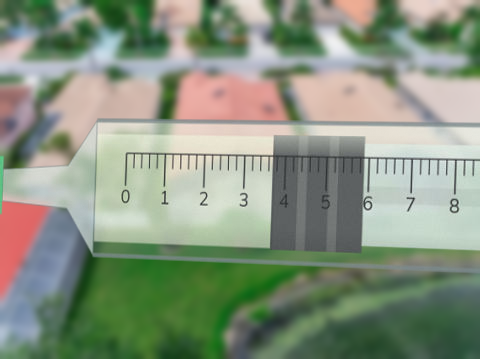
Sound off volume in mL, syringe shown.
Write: 3.7 mL
